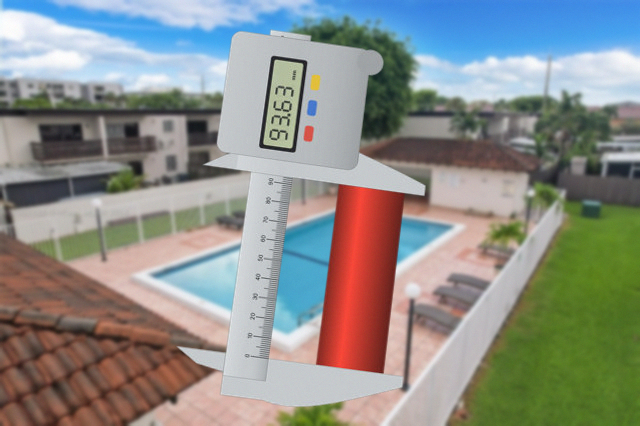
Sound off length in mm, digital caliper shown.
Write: 93.63 mm
